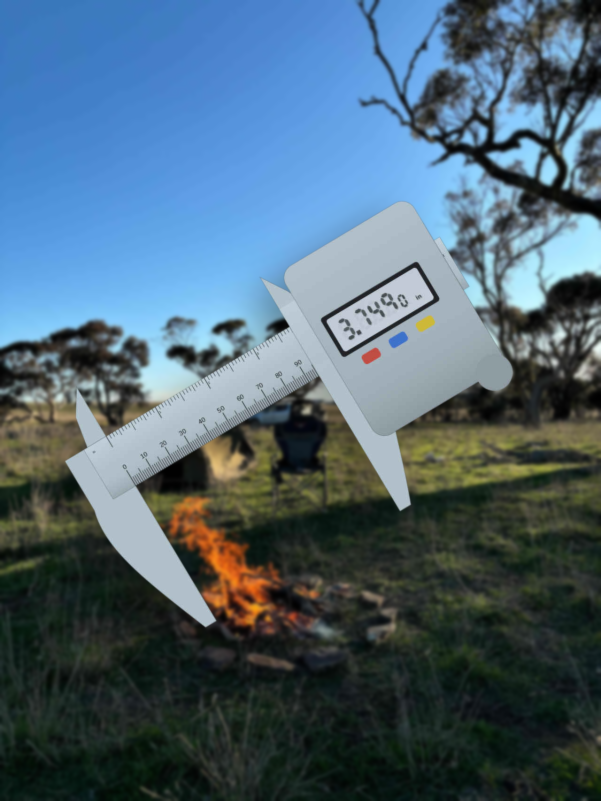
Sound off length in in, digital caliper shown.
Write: 3.7490 in
